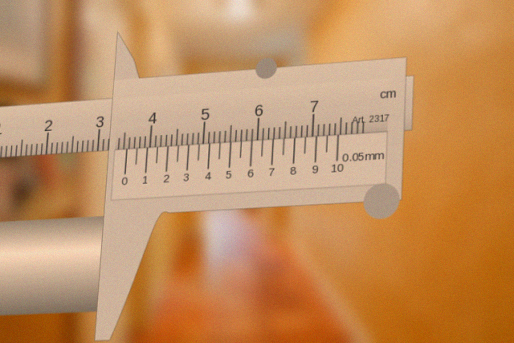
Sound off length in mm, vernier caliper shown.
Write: 35.6 mm
